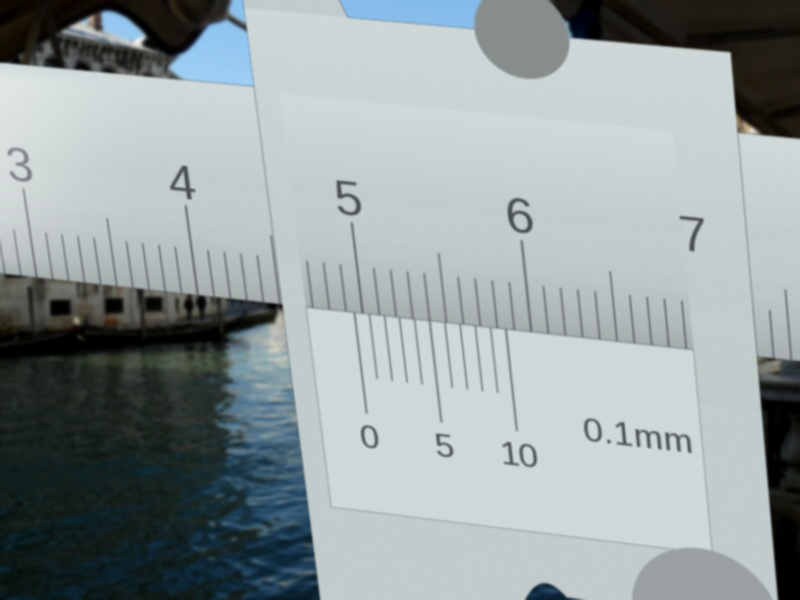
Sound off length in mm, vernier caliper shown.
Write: 49.5 mm
